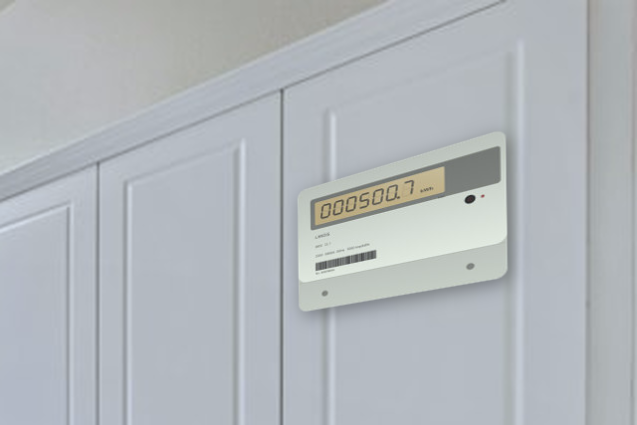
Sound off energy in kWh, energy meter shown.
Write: 500.7 kWh
